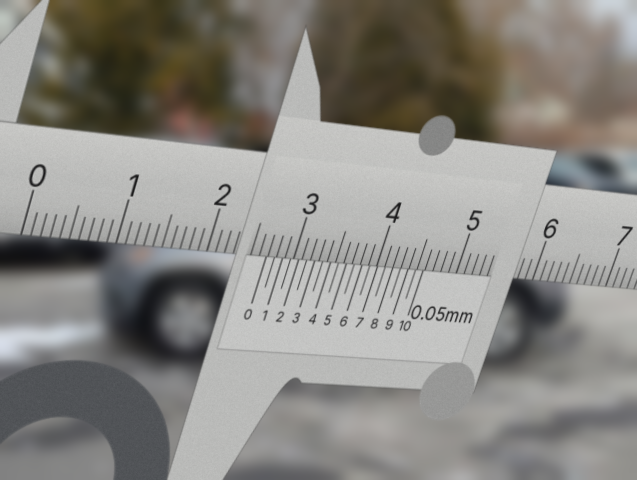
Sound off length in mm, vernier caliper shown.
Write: 26.8 mm
